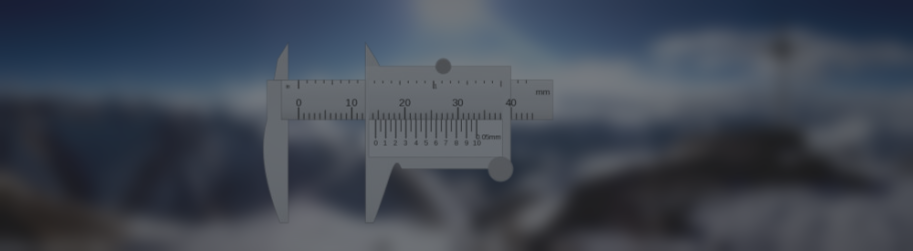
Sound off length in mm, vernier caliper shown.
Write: 14.5 mm
